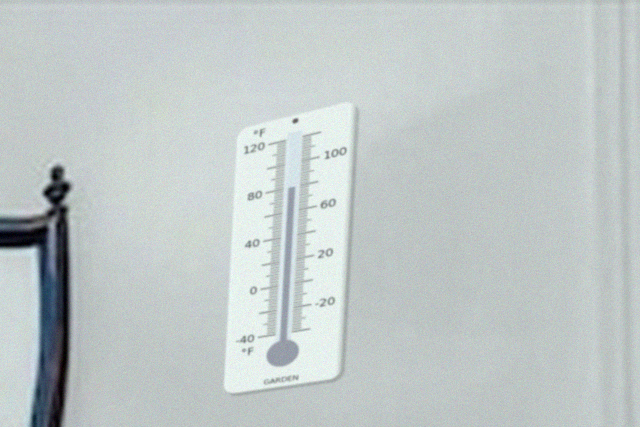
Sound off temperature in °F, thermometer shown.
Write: 80 °F
